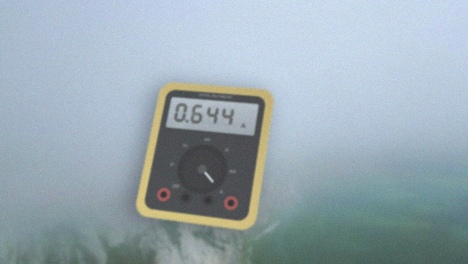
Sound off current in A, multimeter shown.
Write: 0.644 A
